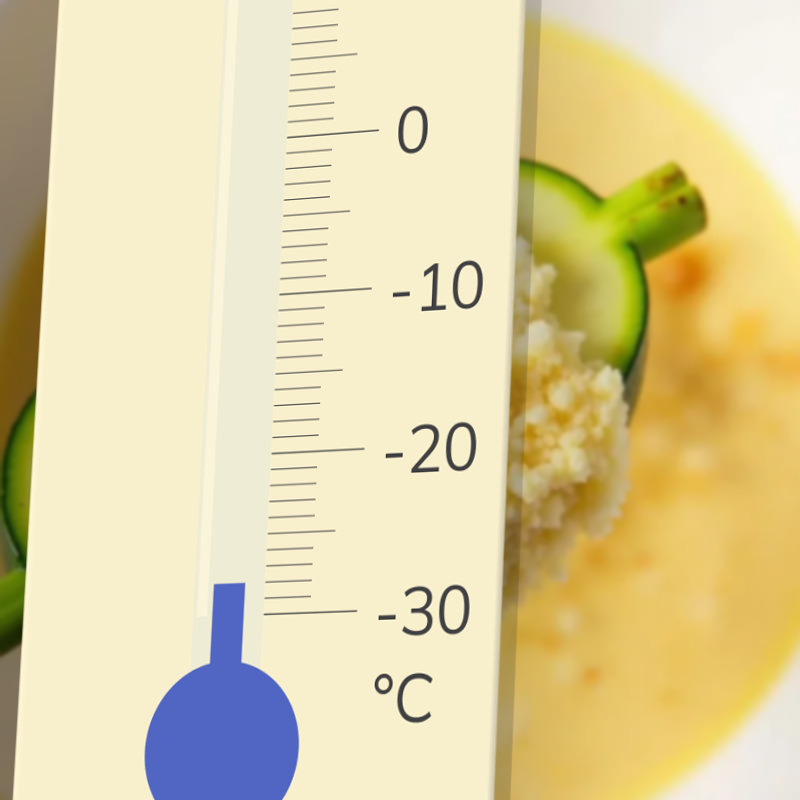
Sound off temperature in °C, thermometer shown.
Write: -28 °C
